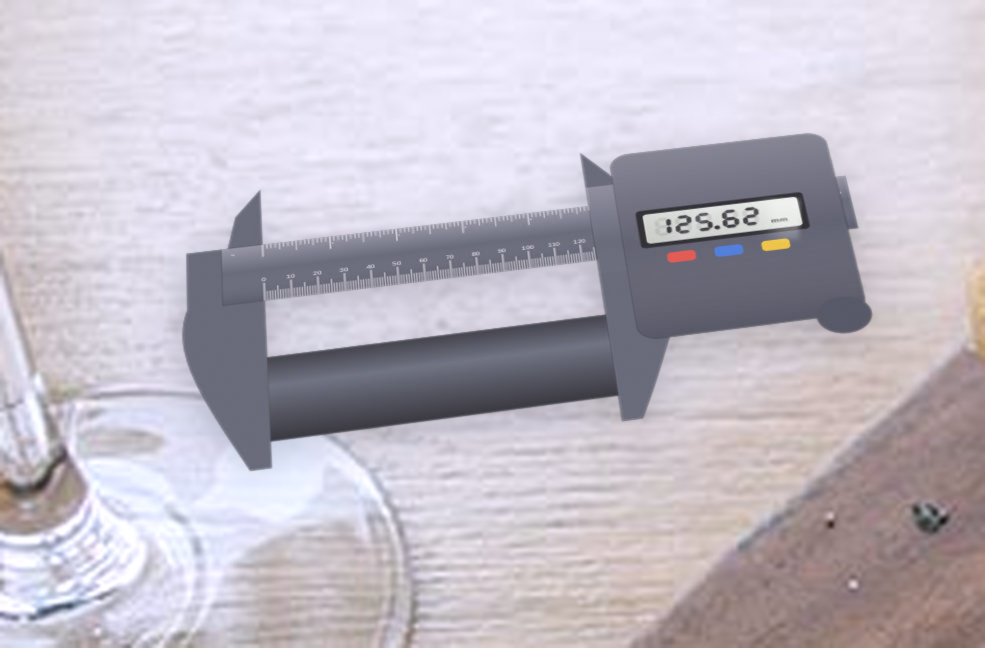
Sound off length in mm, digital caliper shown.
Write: 125.62 mm
